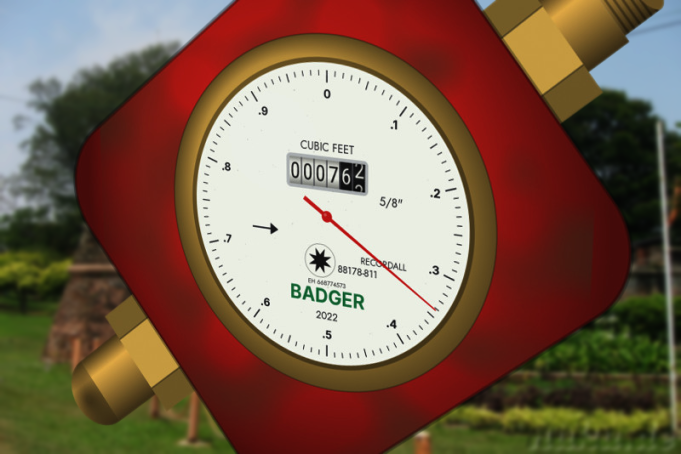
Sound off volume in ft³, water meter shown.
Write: 762.34 ft³
